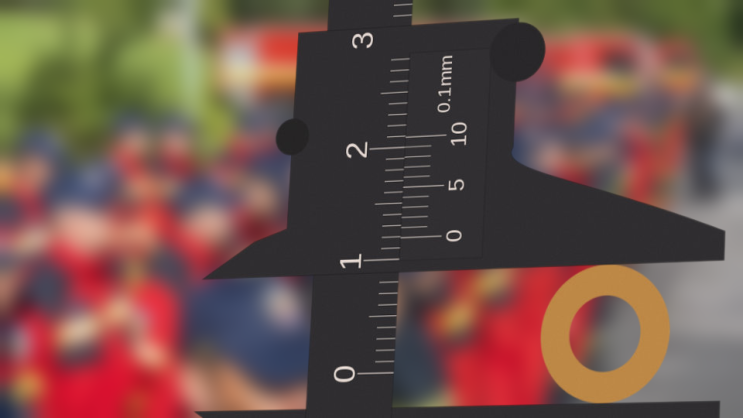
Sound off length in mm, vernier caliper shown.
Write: 11.9 mm
